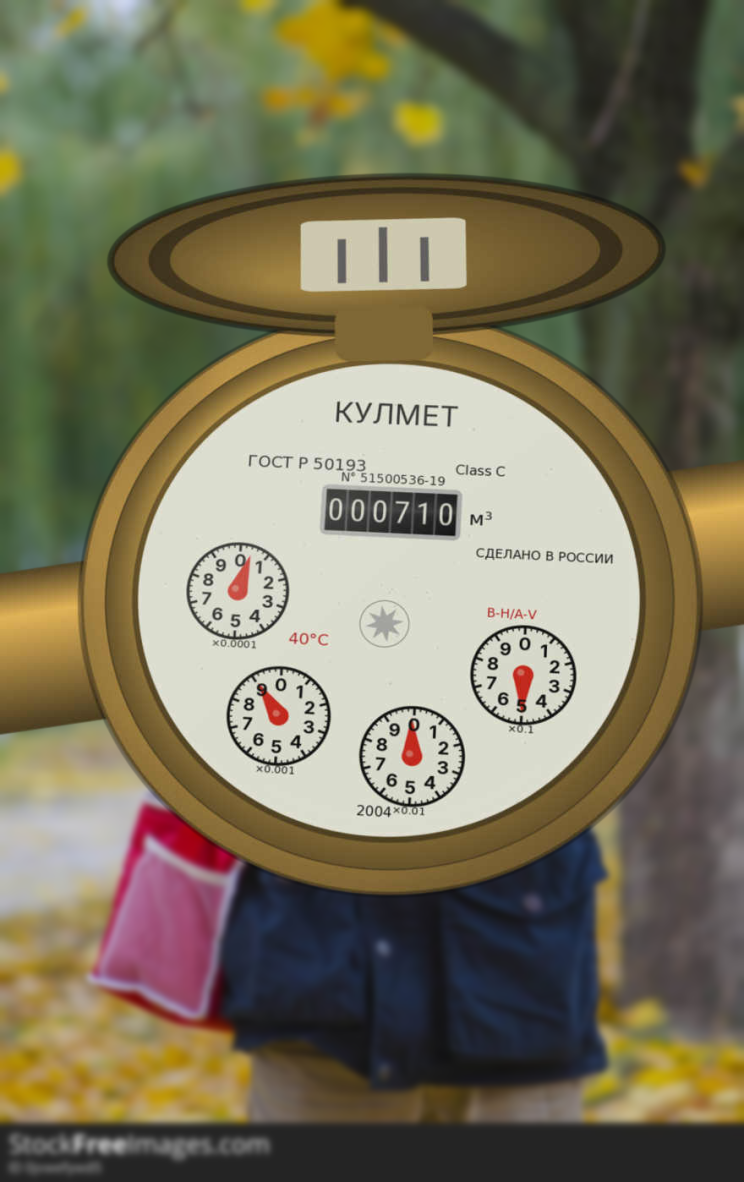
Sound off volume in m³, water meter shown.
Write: 710.4990 m³
